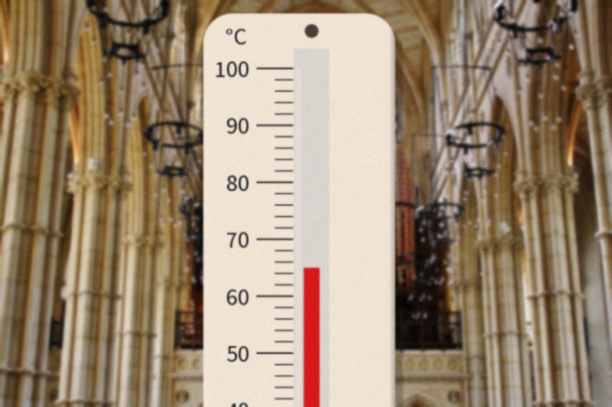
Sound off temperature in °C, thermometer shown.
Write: 65 °C
